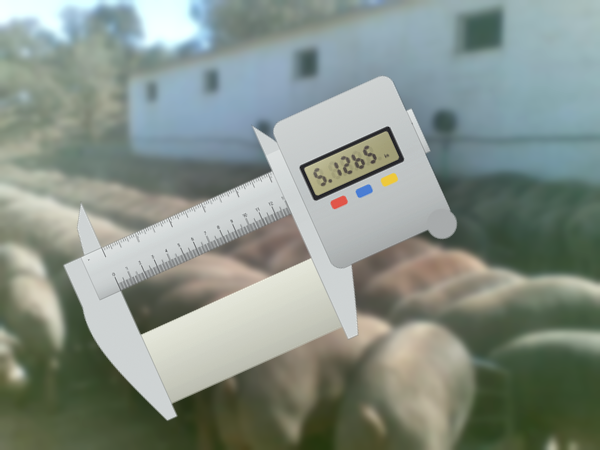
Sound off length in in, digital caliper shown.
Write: 5.1265 in
